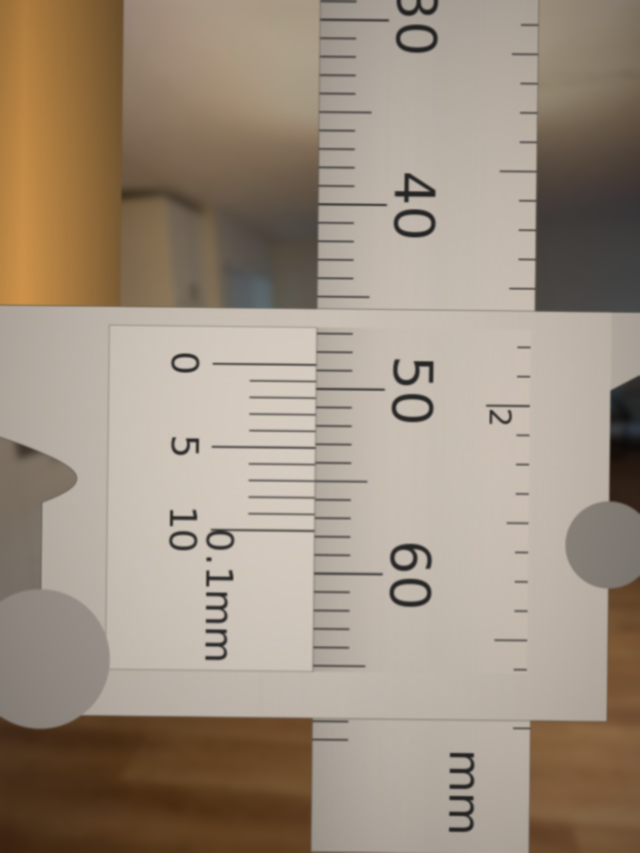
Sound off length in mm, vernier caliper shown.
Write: 48.7 mm
